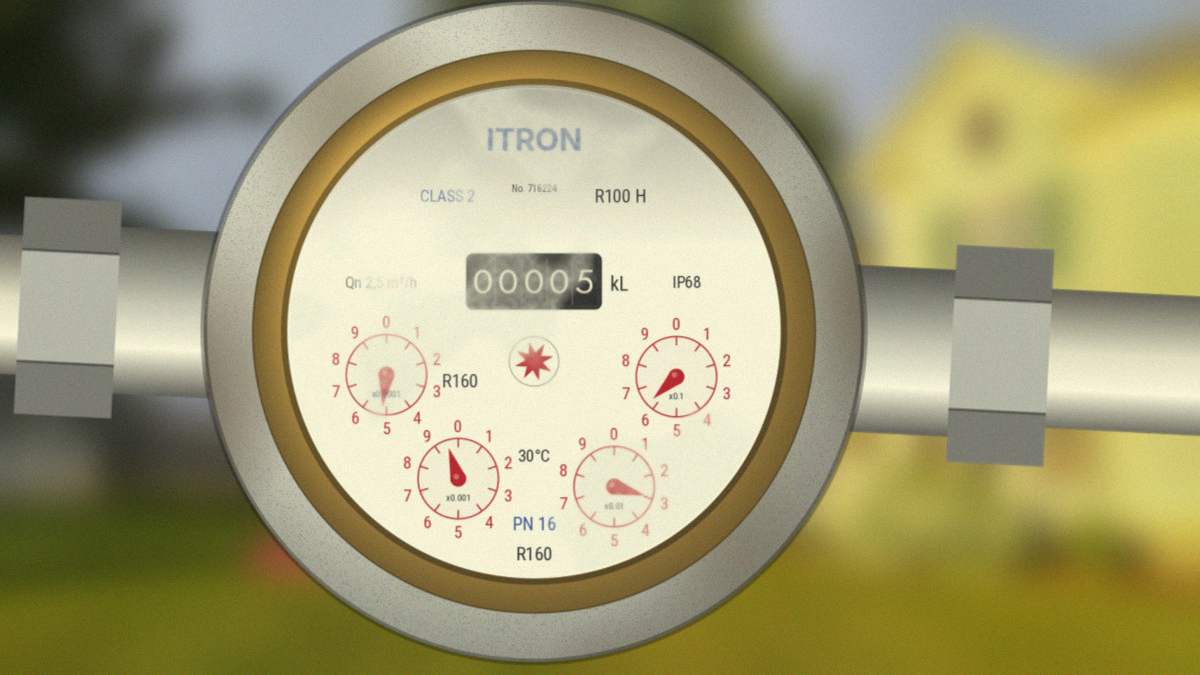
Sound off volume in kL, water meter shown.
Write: 5.6295 kL
